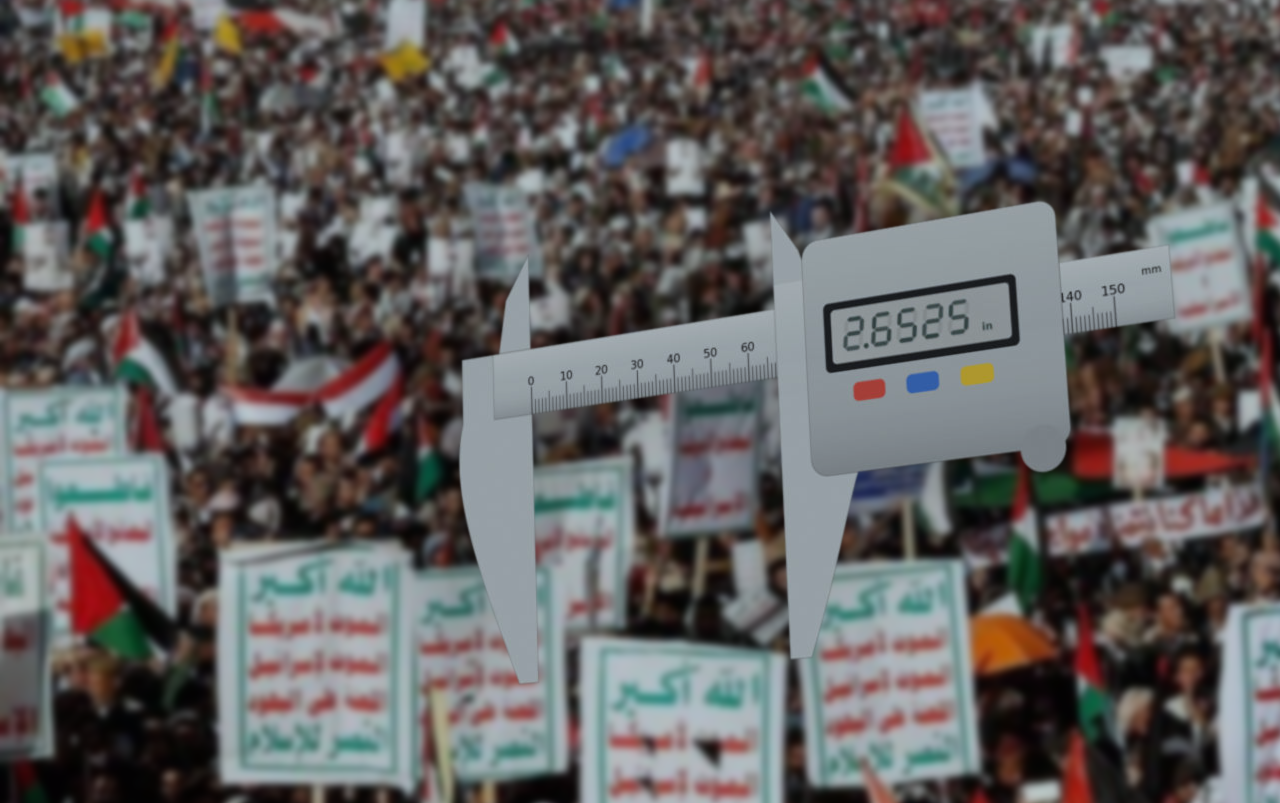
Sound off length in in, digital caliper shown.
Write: 2.6525 in
